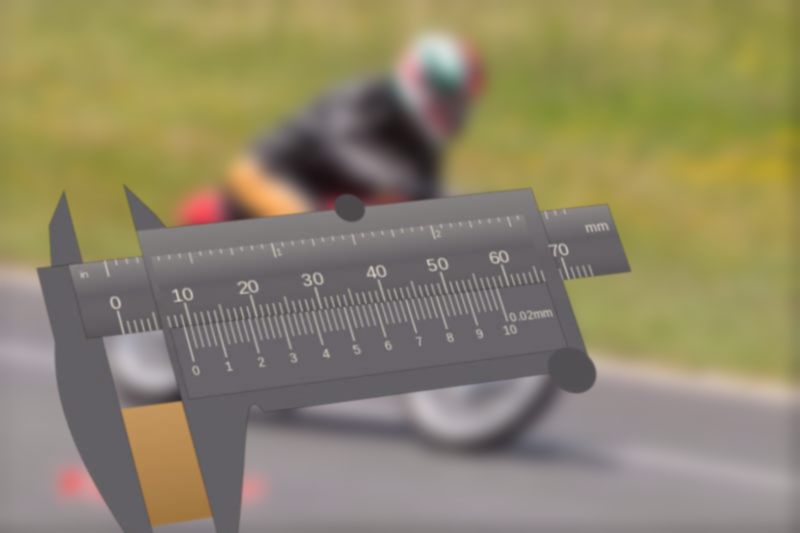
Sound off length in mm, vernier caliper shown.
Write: 9.0 mm
